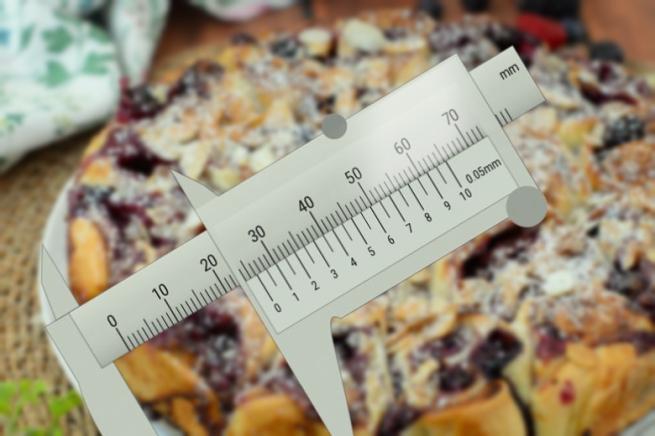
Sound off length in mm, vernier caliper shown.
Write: 26.2 mm
